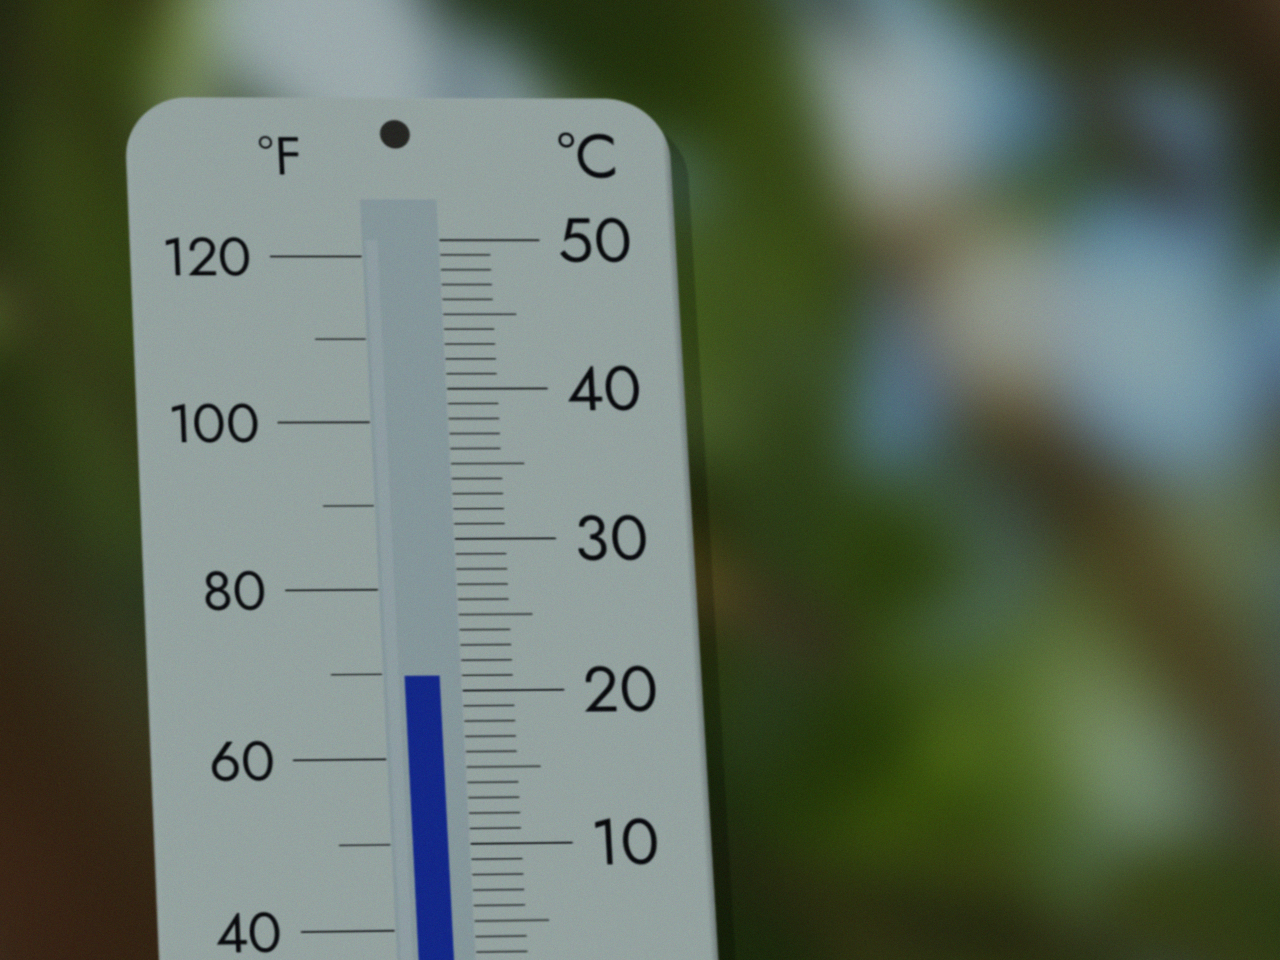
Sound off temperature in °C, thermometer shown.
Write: 21 °C
